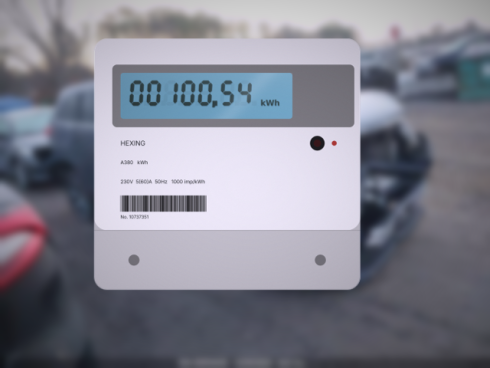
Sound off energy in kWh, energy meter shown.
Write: 100.54 kWh
